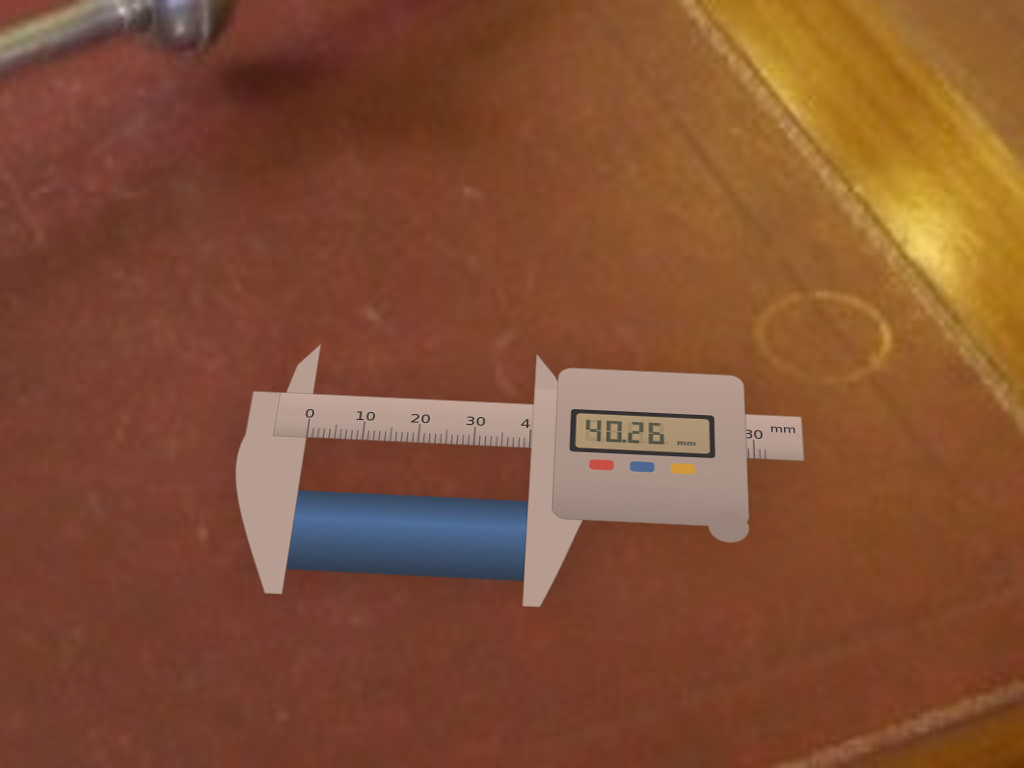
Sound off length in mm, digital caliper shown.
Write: 40.26 mm
